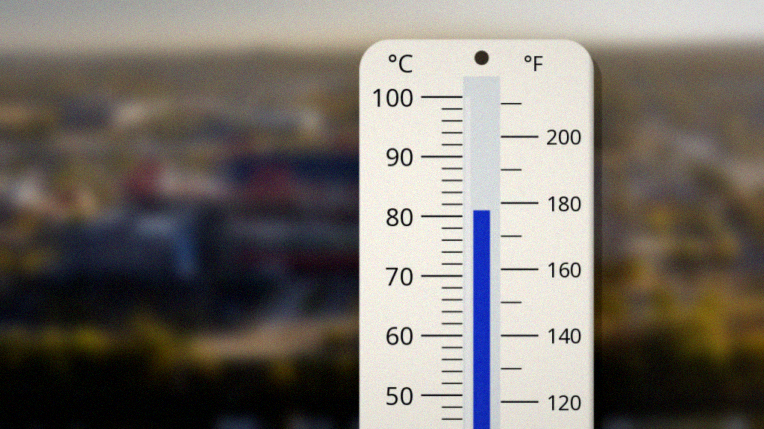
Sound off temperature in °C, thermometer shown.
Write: 81 °C
